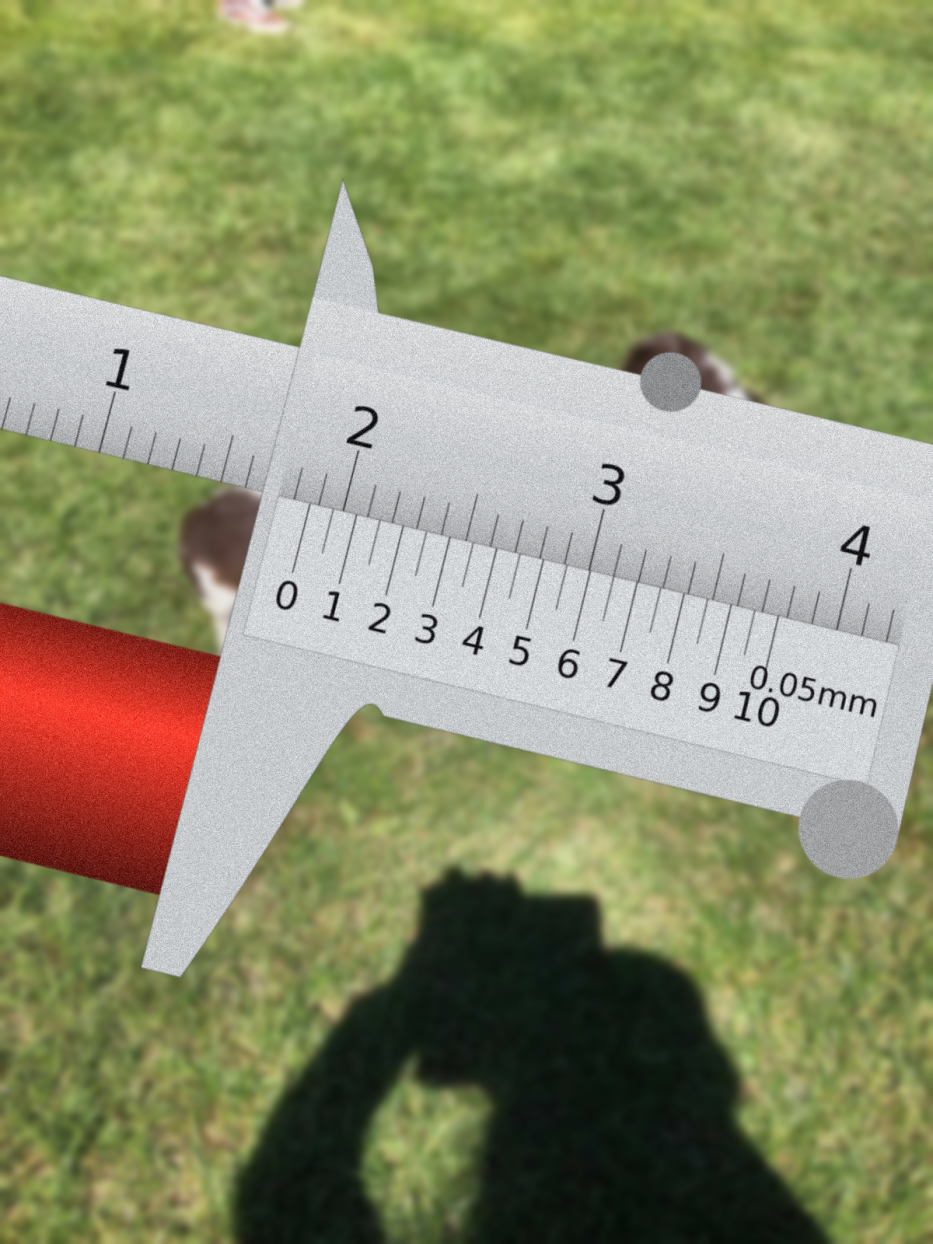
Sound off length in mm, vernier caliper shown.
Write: 18.65 mm
